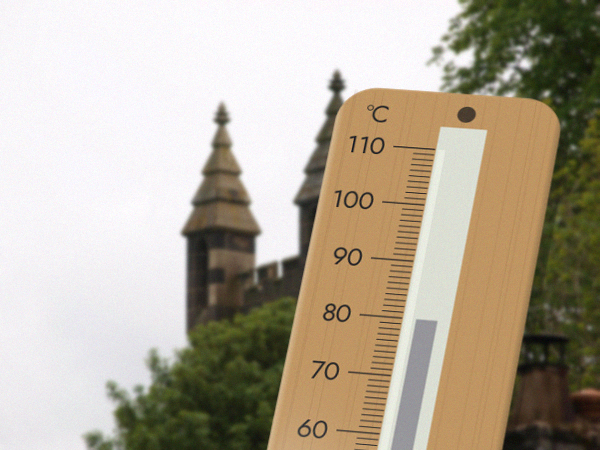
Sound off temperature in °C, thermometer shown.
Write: 80 °C
